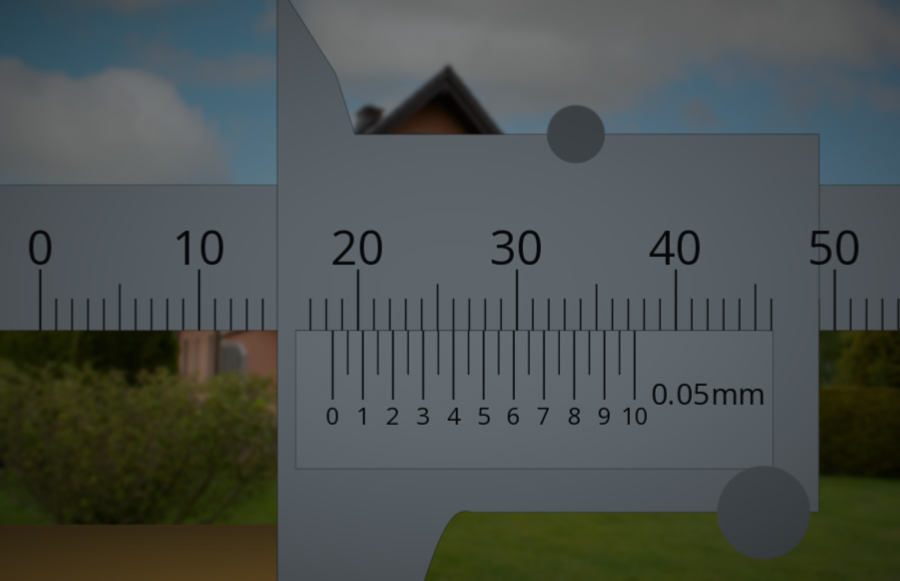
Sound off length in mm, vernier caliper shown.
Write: 18.4 mm
